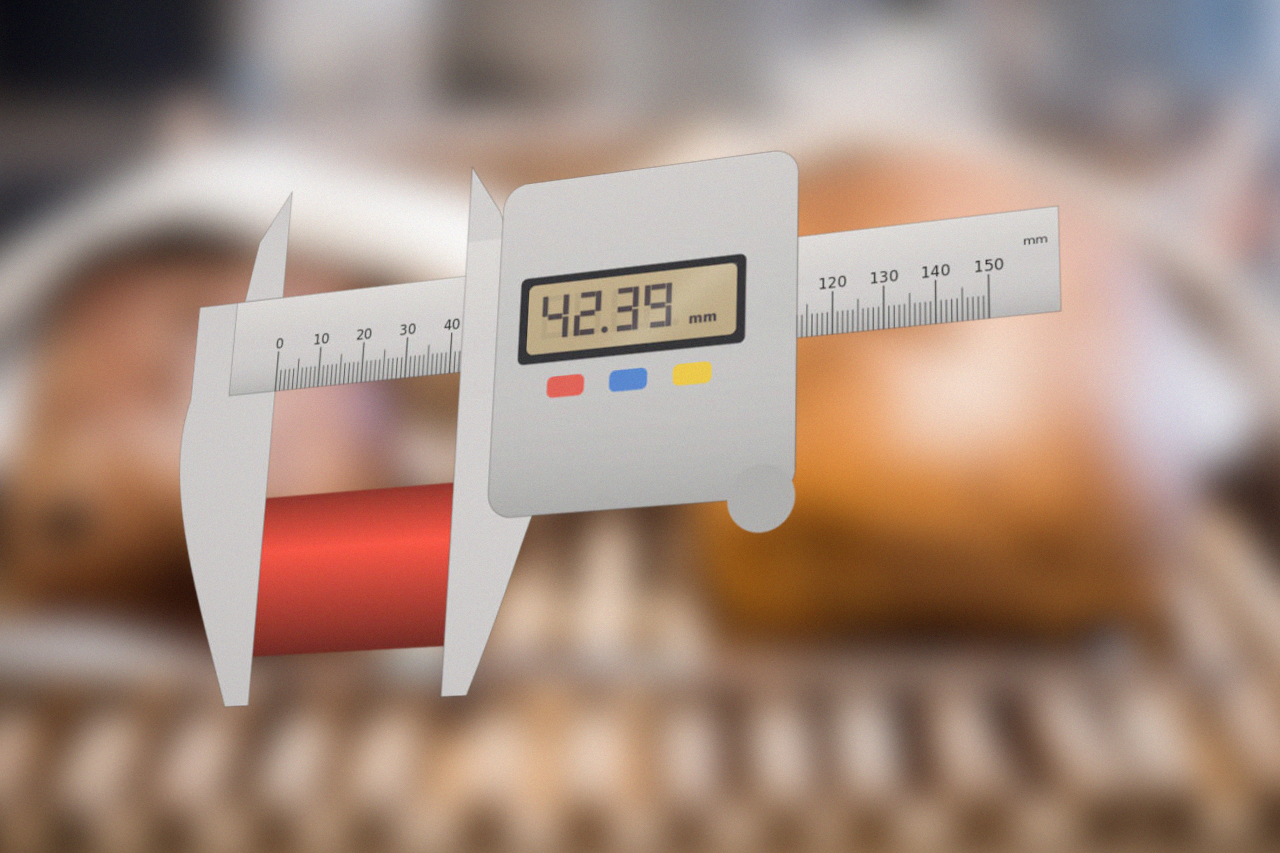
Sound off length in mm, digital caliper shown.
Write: 42.39 mm
